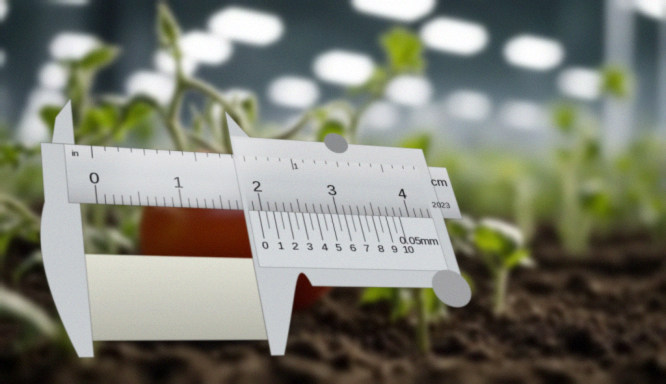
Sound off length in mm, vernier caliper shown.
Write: 19.6 mm
